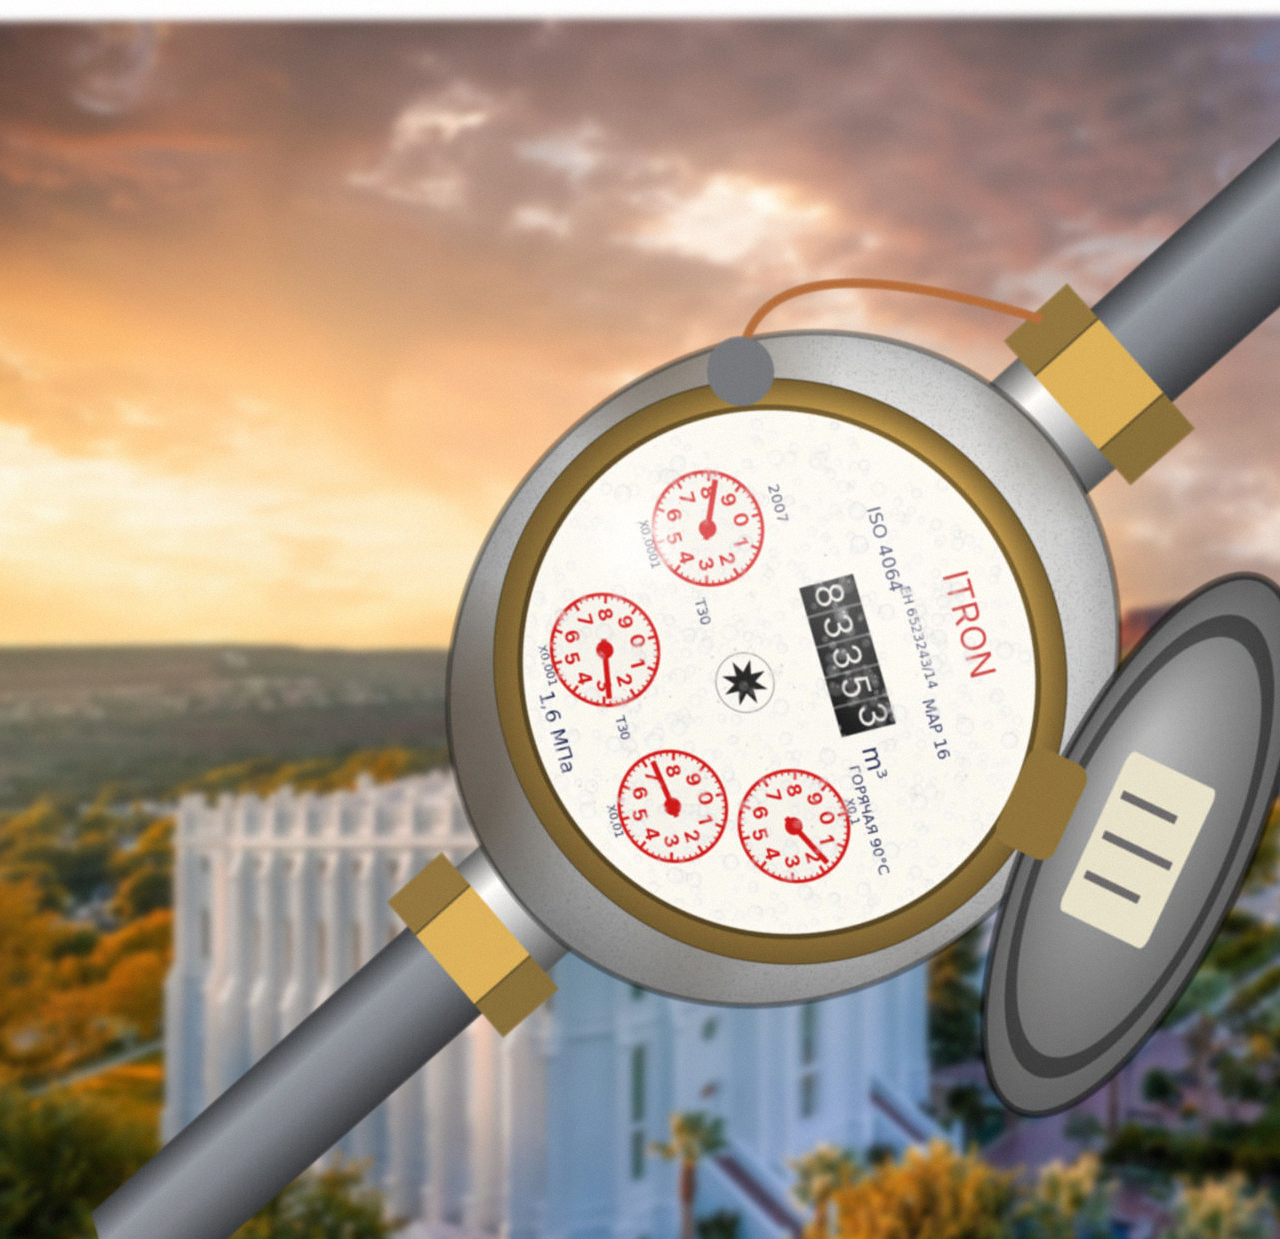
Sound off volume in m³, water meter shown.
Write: 83353.1728 m³
